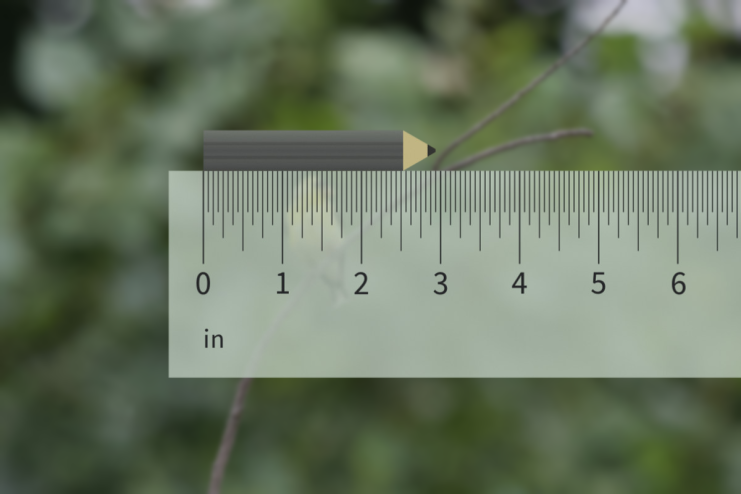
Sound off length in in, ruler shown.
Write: 2.9375 in
